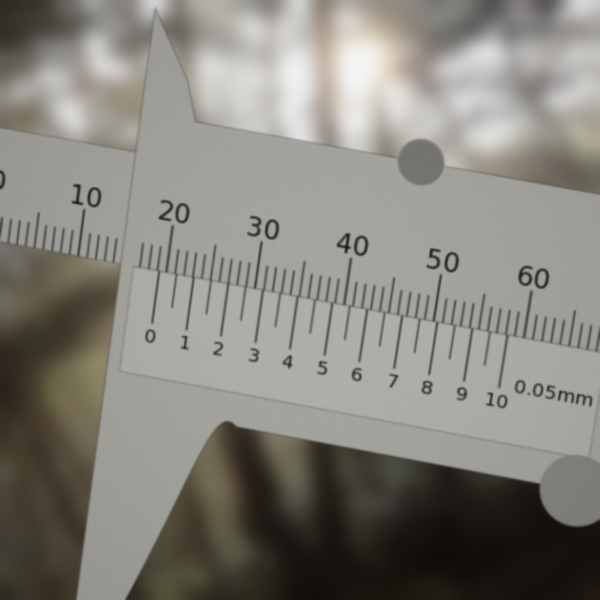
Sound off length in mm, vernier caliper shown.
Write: 19.2 mm
